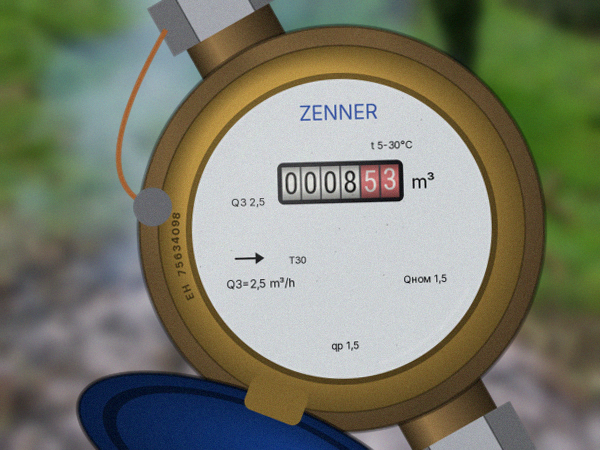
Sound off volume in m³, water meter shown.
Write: 8.53 m³
